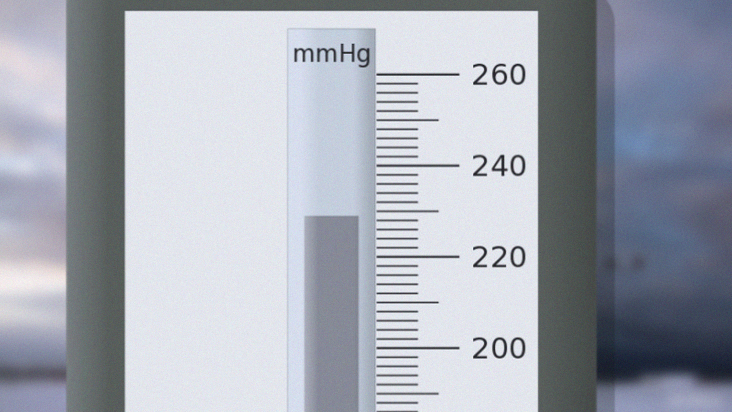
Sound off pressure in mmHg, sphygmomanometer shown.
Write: 229 mmHg
